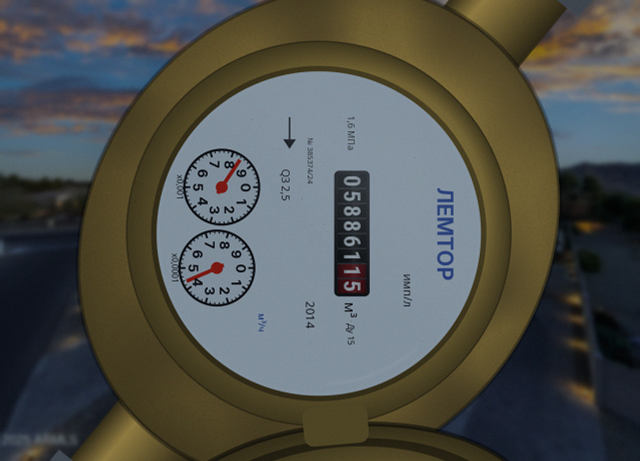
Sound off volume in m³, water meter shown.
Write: 58861.1584 m³
